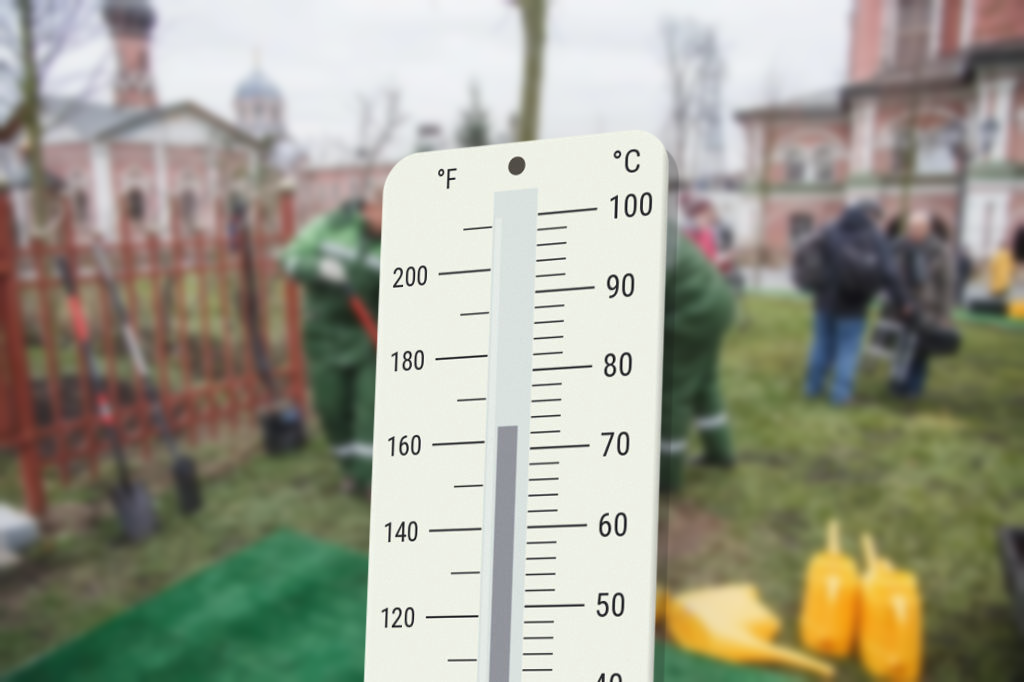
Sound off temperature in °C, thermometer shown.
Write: 73 °C
